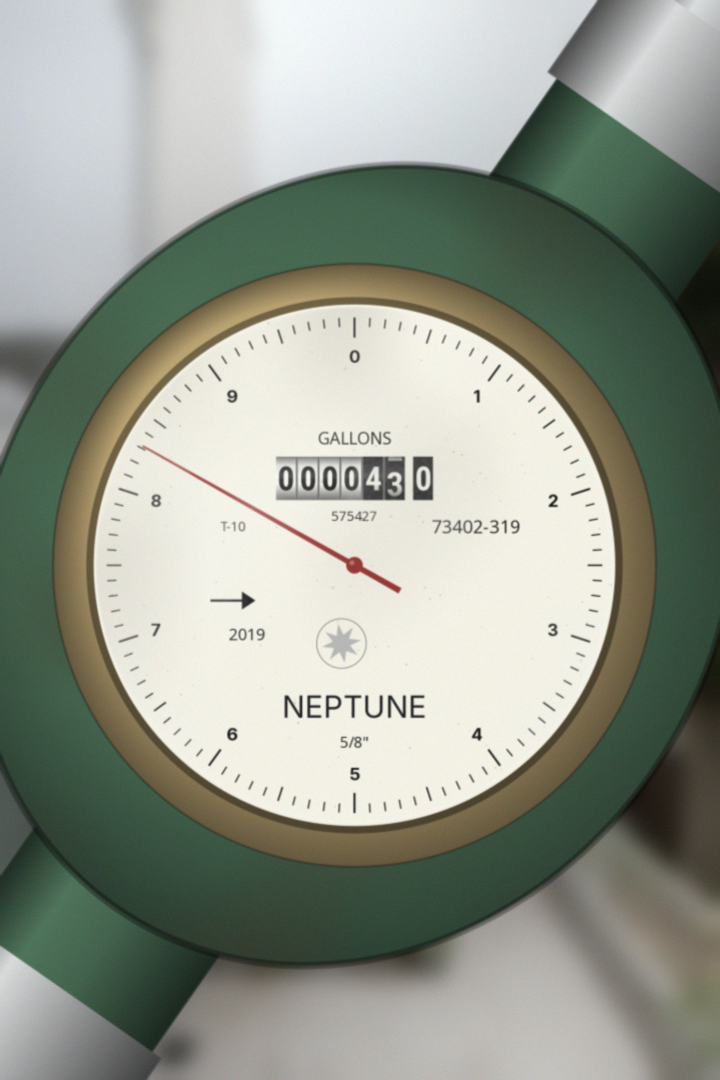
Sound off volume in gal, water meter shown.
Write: 428.3 gal
